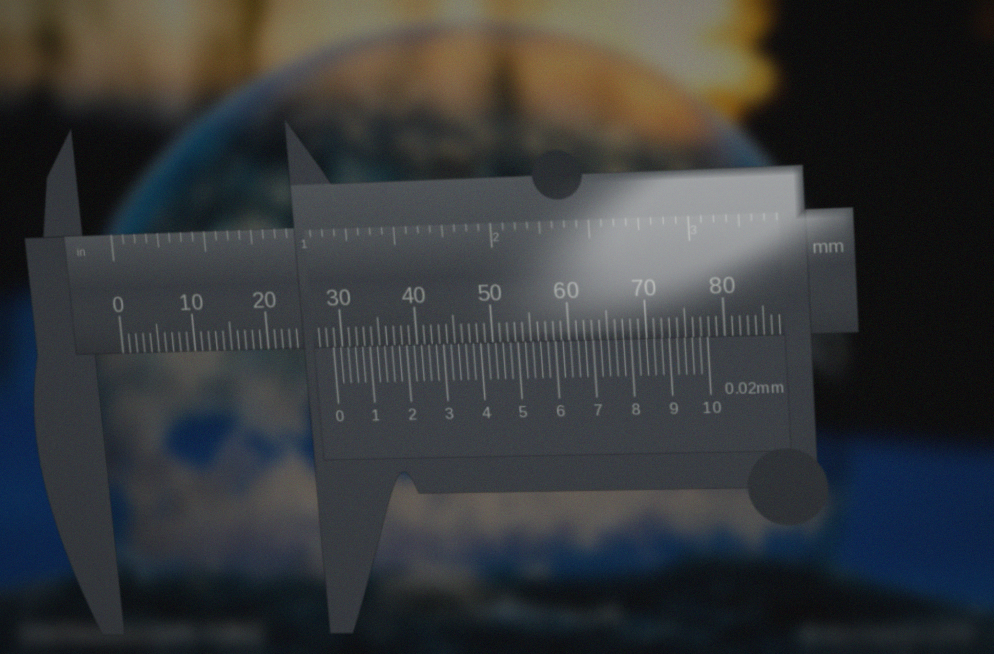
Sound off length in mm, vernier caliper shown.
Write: 28.8 mm
